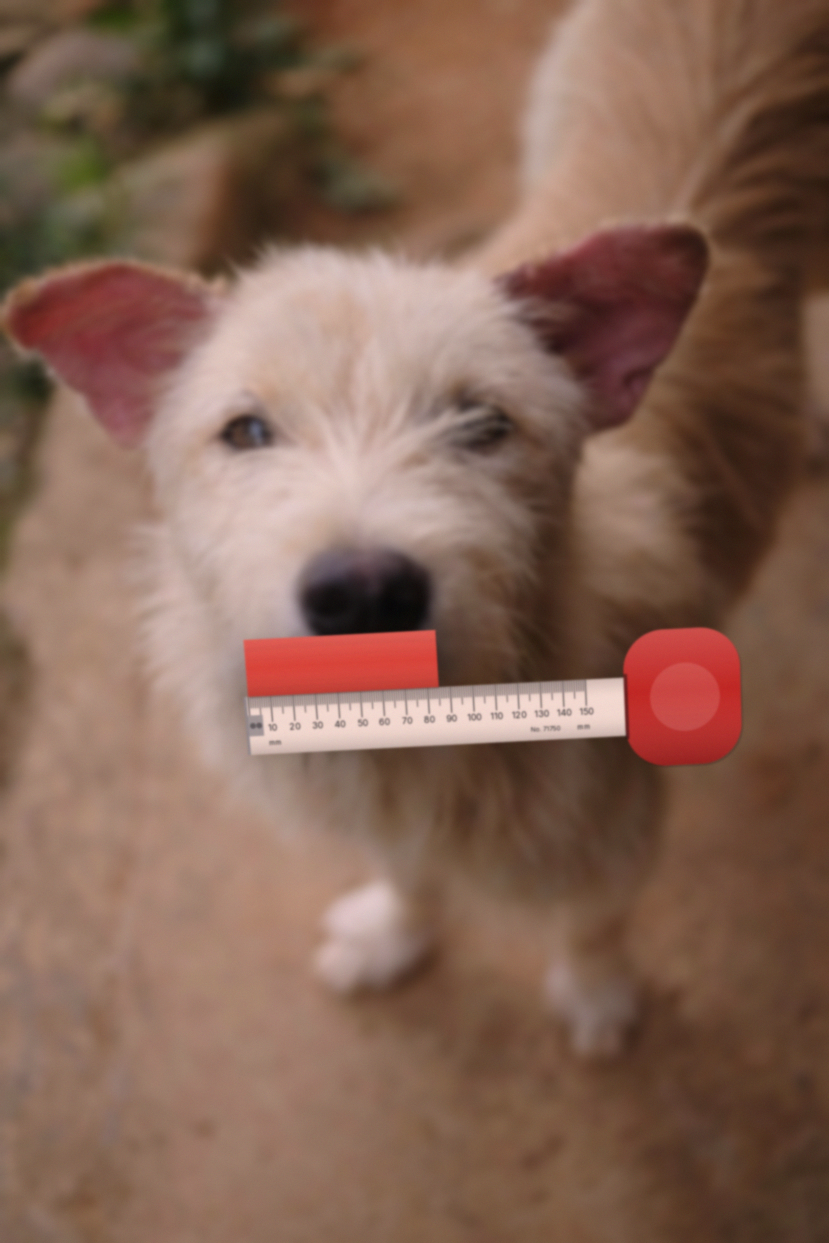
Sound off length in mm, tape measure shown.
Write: 85 mm
